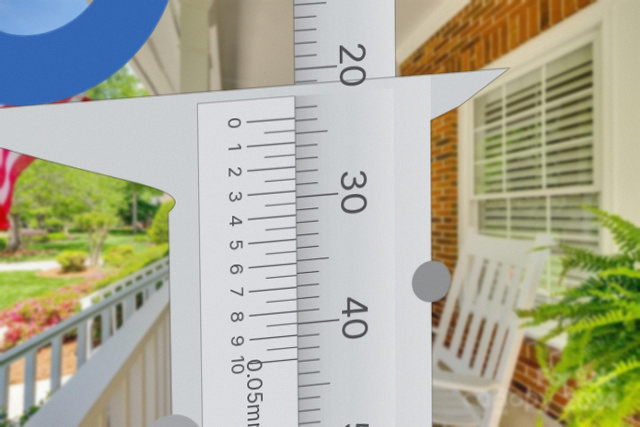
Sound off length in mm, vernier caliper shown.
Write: 23.8 mm
